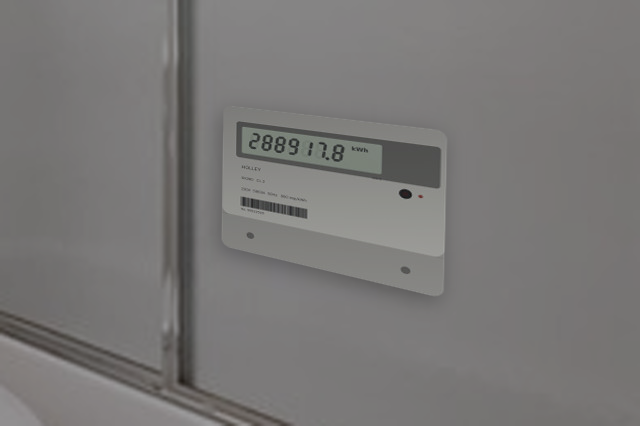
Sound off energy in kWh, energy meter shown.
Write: 288917.8 kWh
